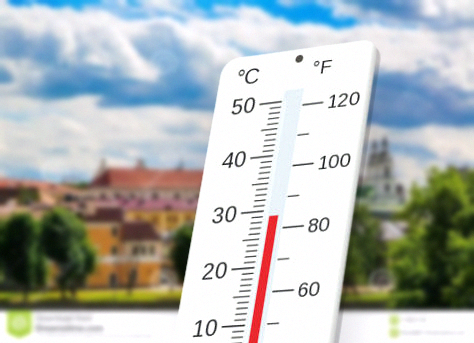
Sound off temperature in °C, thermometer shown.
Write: 29 °C
